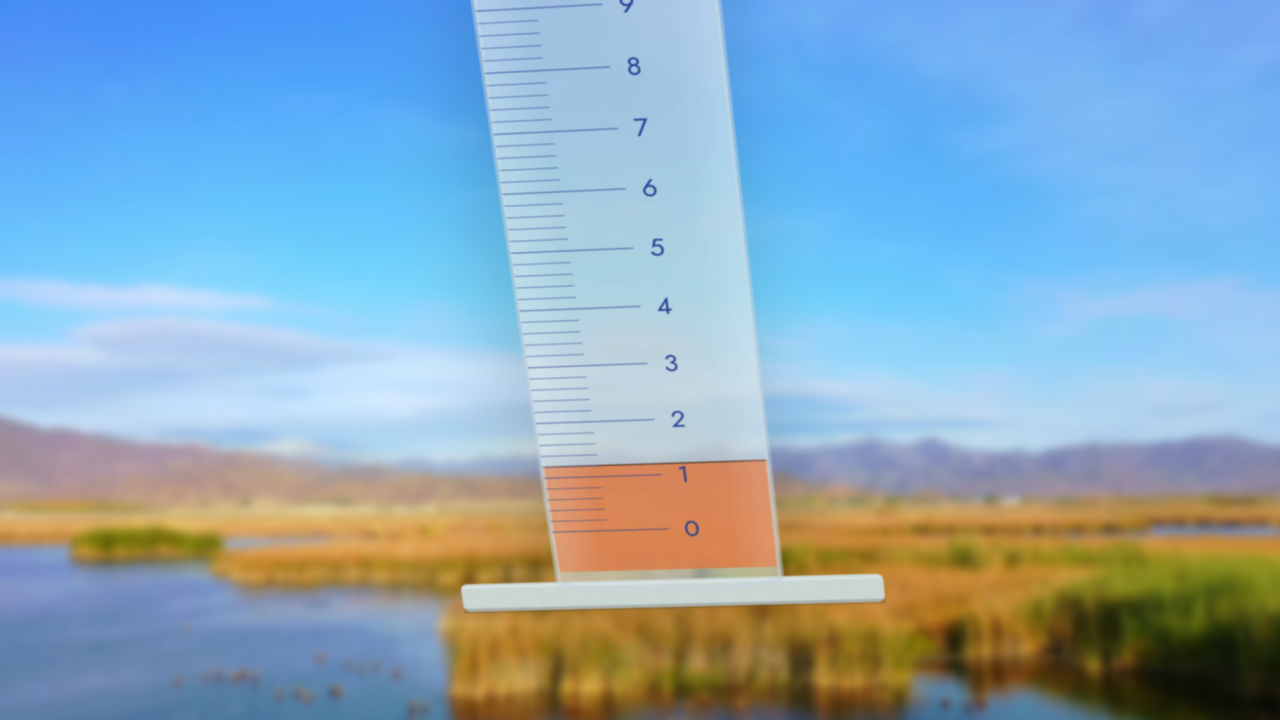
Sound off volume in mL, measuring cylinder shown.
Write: 1.2 mL
